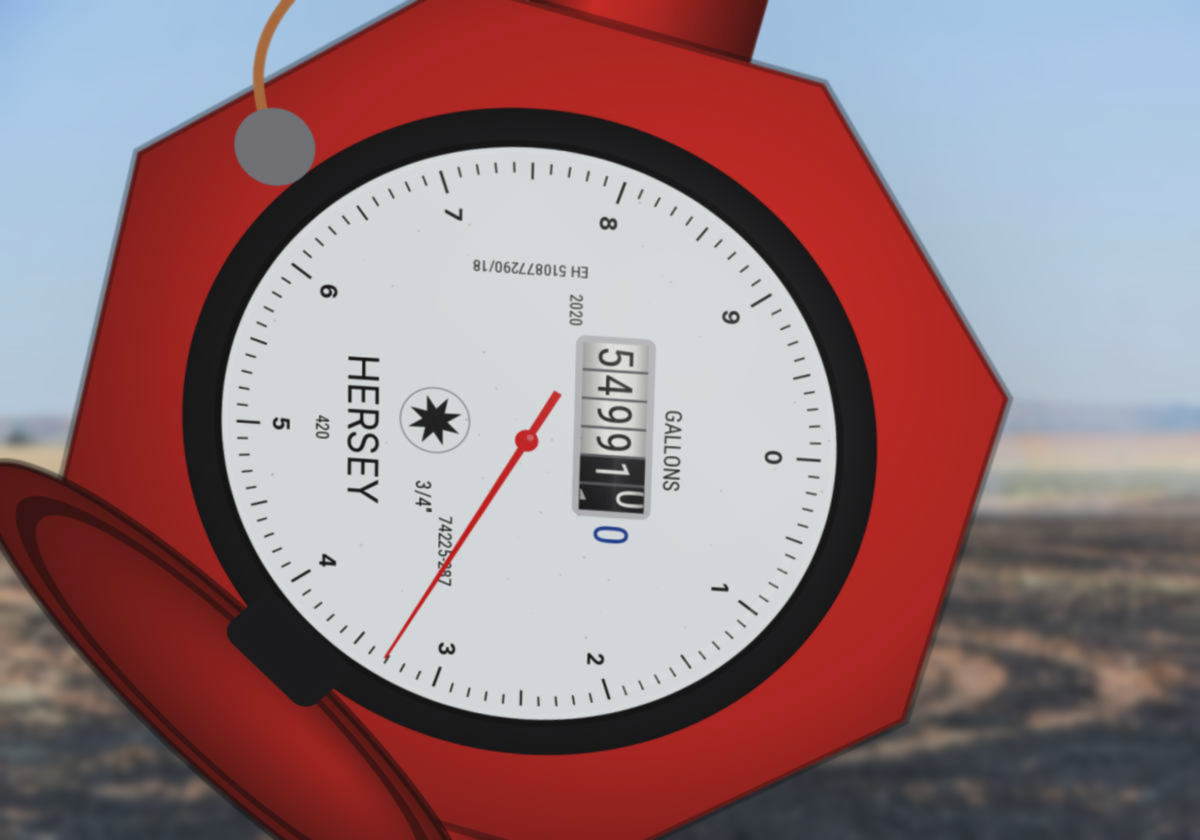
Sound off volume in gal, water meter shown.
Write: 5499103.3 gal
